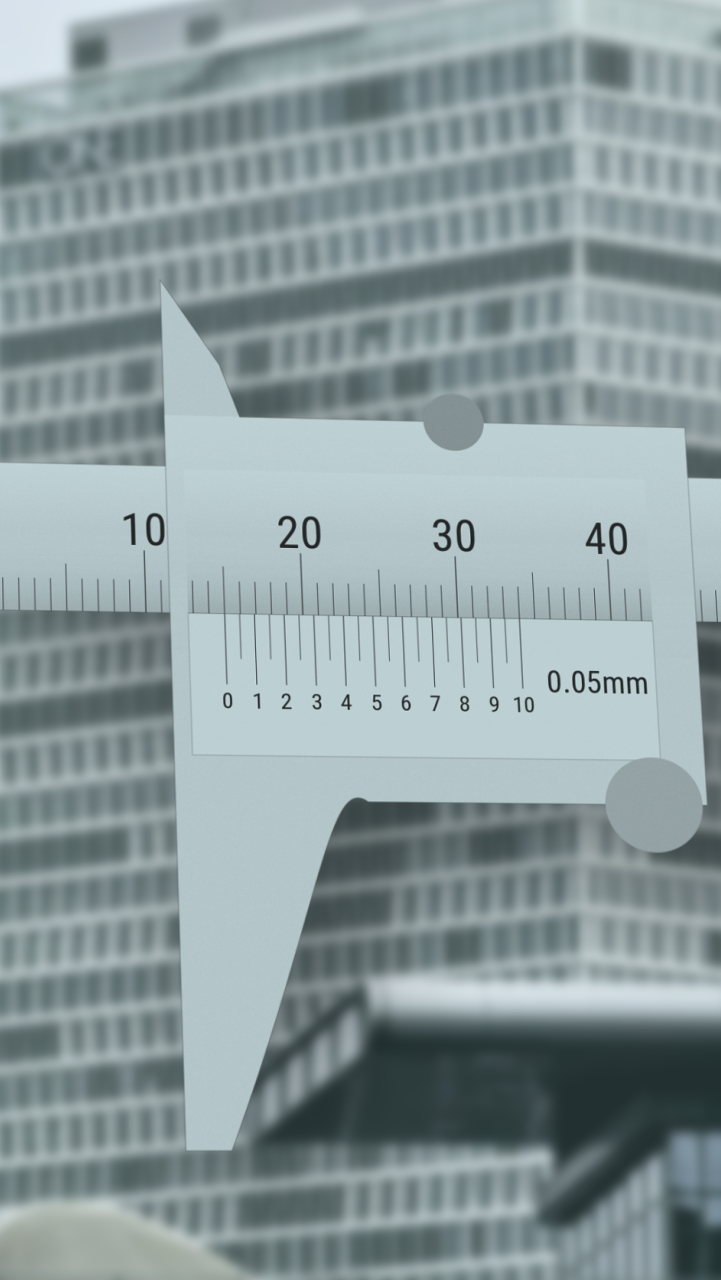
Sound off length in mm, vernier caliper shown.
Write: 15.0 mm
